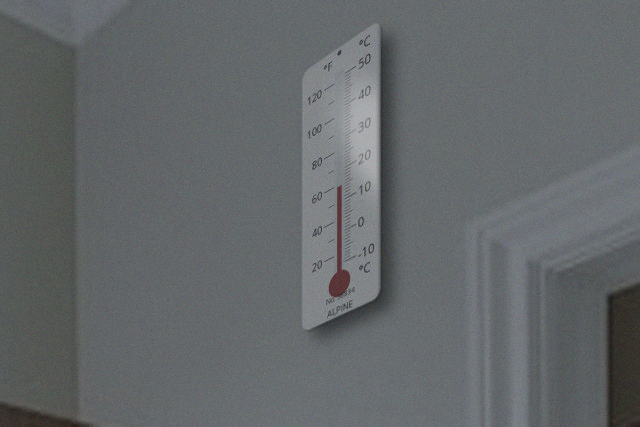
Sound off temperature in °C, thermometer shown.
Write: 15 °C
